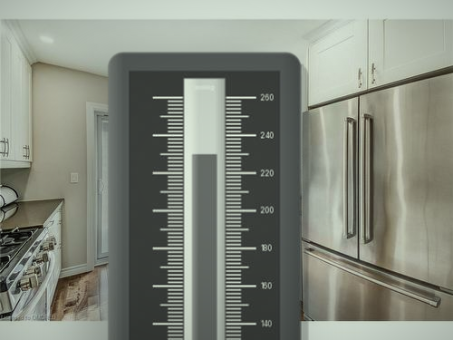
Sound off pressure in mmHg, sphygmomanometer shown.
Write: 230 mmHg
